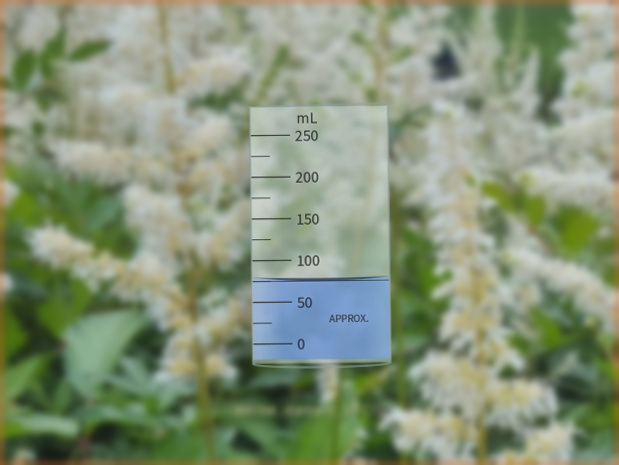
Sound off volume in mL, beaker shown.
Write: 75 mL
